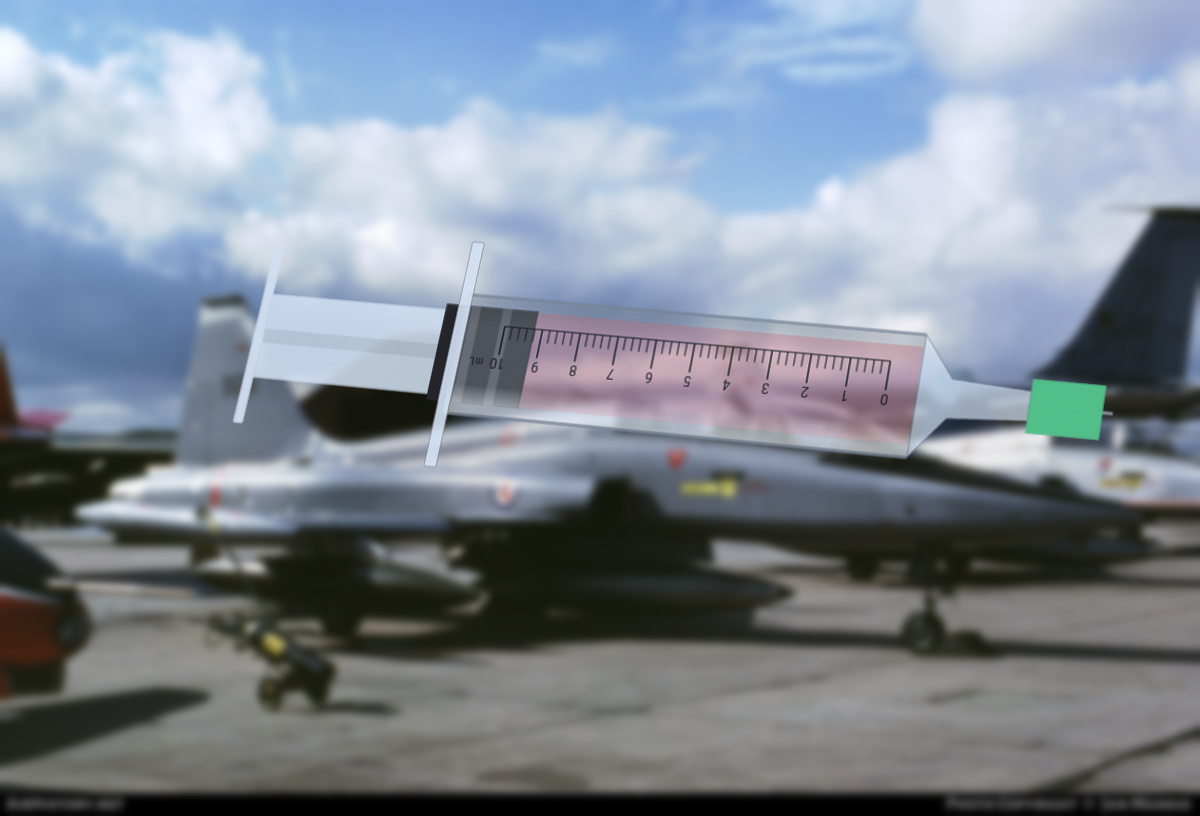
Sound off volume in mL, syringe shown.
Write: 9.2 mL
